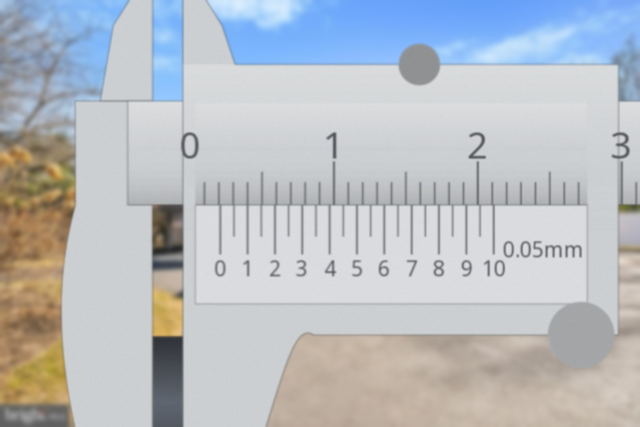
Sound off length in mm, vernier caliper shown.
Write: 2.1 mm
